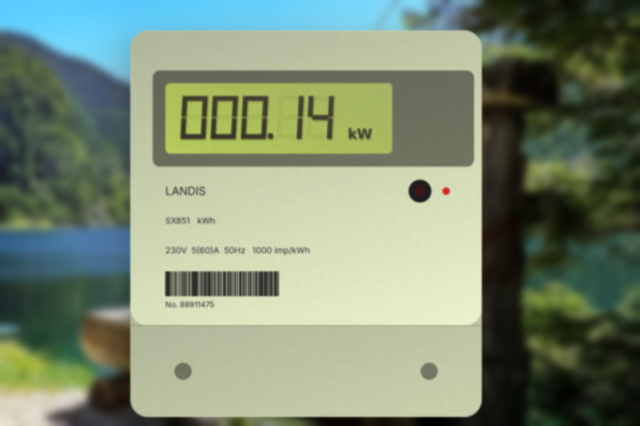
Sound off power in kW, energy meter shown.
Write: 0.14 kW
